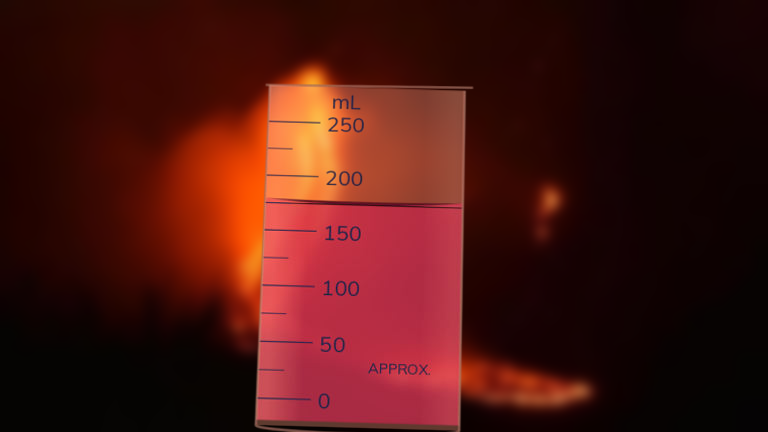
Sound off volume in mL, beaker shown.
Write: 175 mL
